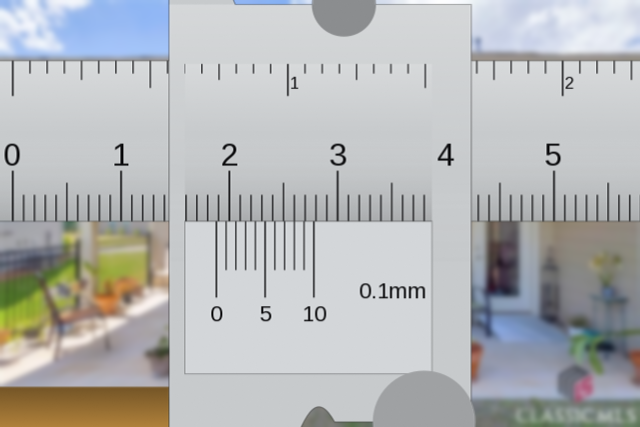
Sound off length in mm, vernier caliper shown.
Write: 18.8 mm
